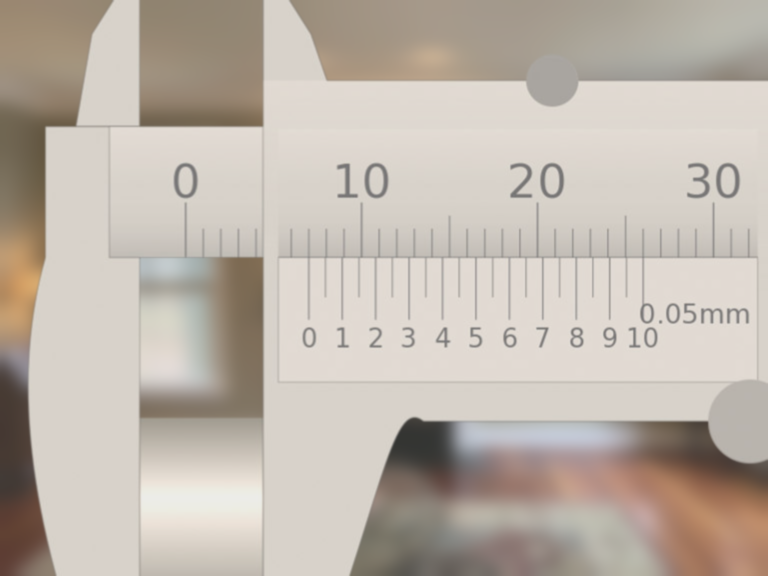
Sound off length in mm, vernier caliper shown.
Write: 7.0 mm
